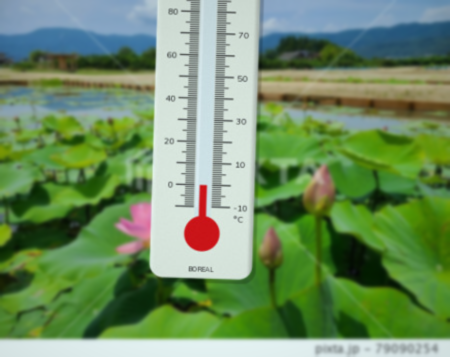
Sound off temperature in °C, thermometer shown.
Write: 0 °C
